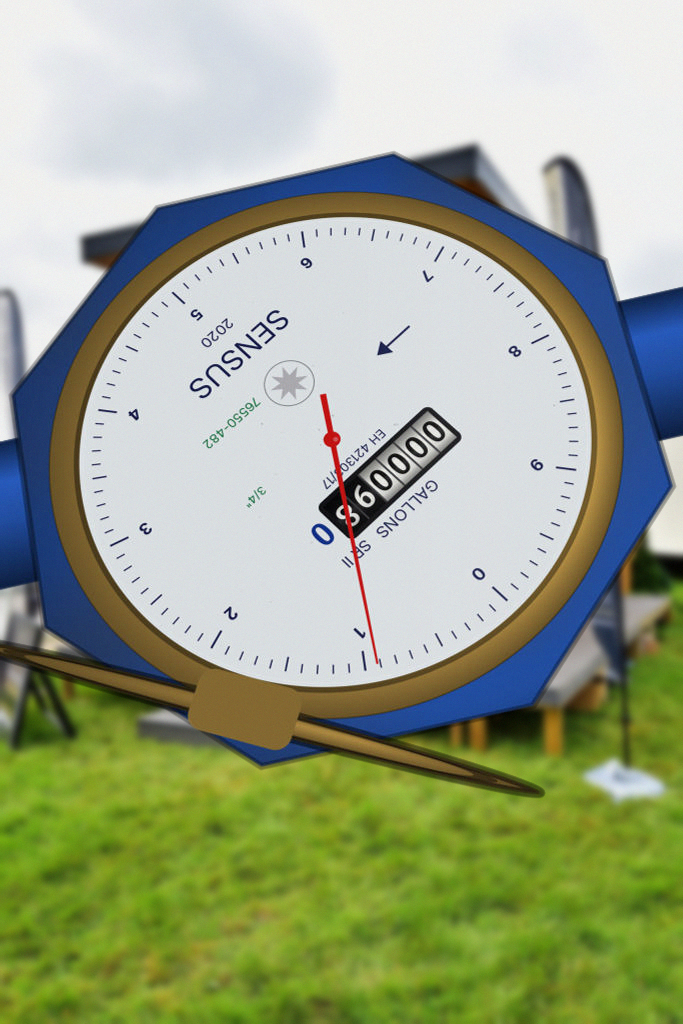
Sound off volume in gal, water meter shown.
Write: 980.9 gal
